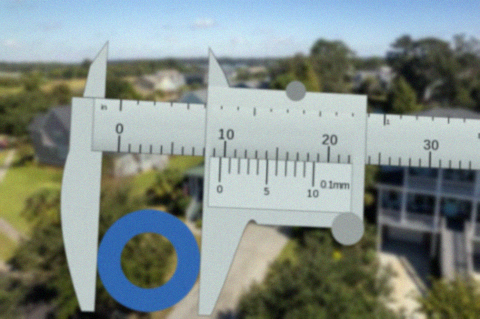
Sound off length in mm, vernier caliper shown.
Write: 9.6 mm
